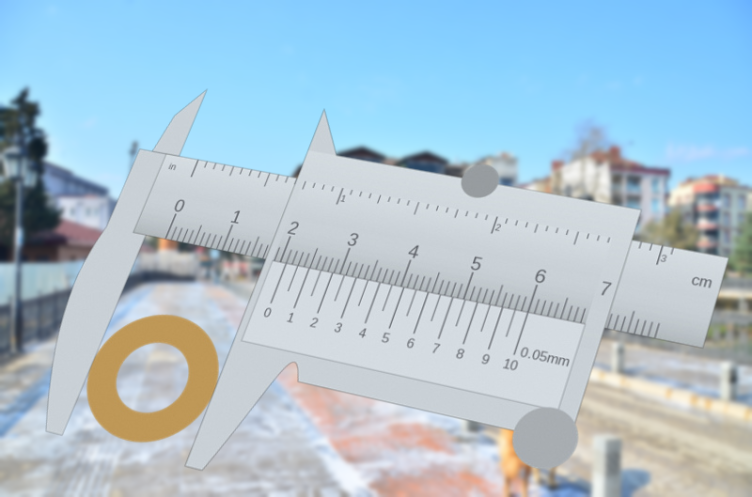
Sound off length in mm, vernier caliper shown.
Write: 21.0 mm
